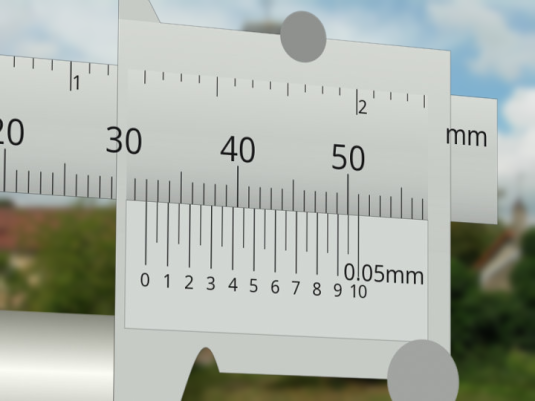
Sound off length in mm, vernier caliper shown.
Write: 32.0 mm
